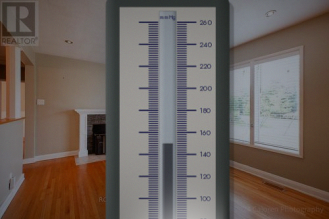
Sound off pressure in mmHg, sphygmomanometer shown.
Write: 150 mmHg
